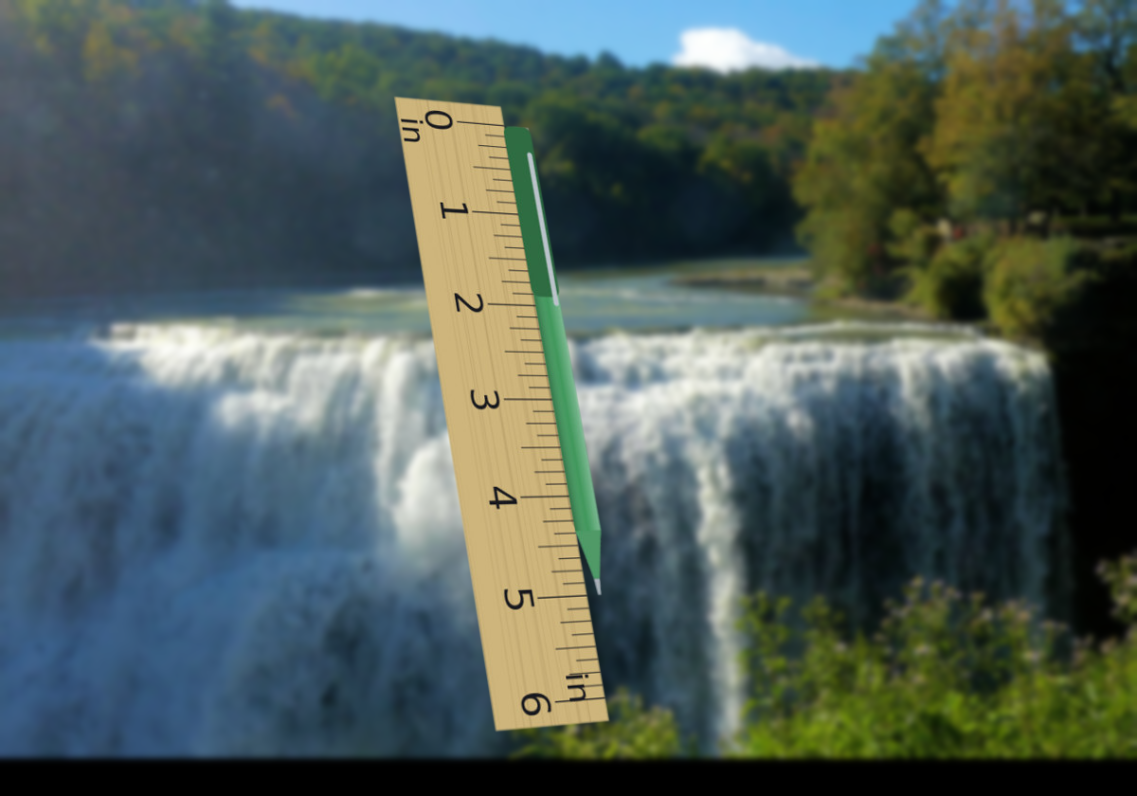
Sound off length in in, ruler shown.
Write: 5 in
